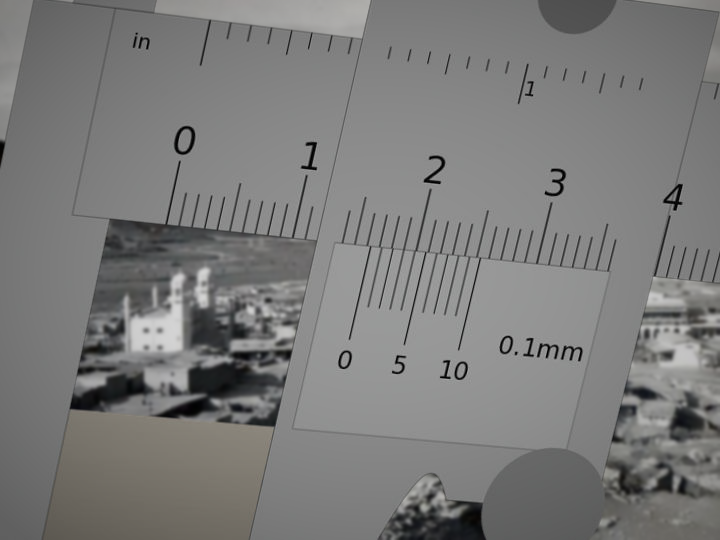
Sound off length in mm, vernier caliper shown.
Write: 16.3 mm
